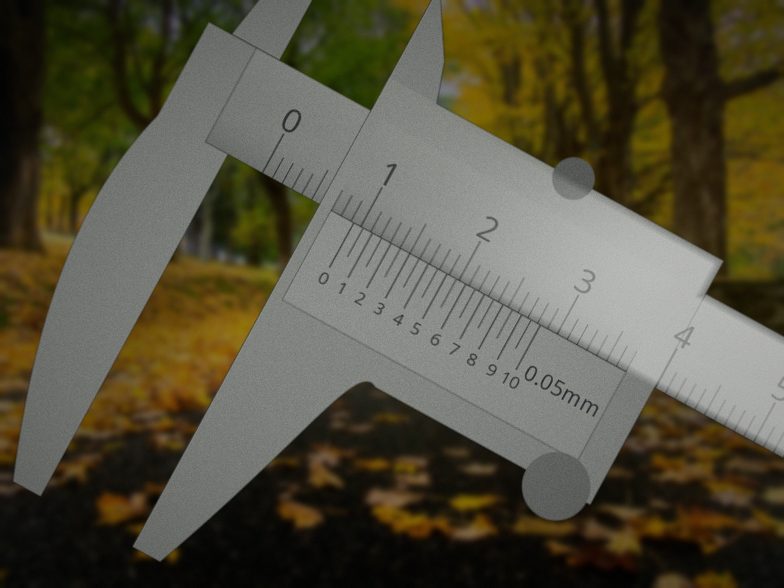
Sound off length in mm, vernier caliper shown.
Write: 9.3 mm
